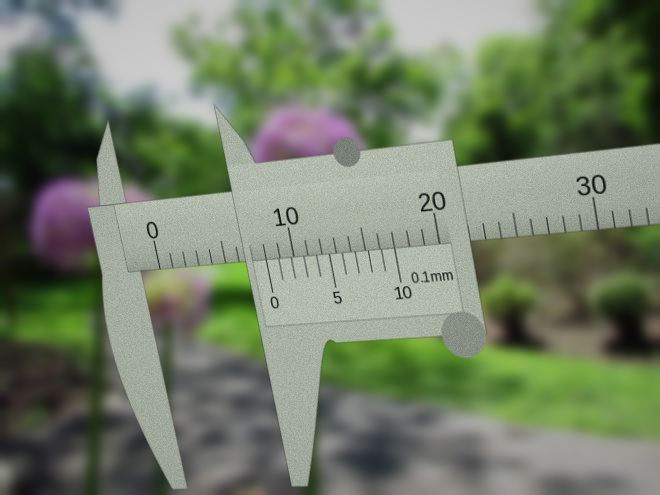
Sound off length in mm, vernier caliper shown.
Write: 8.0 mm
